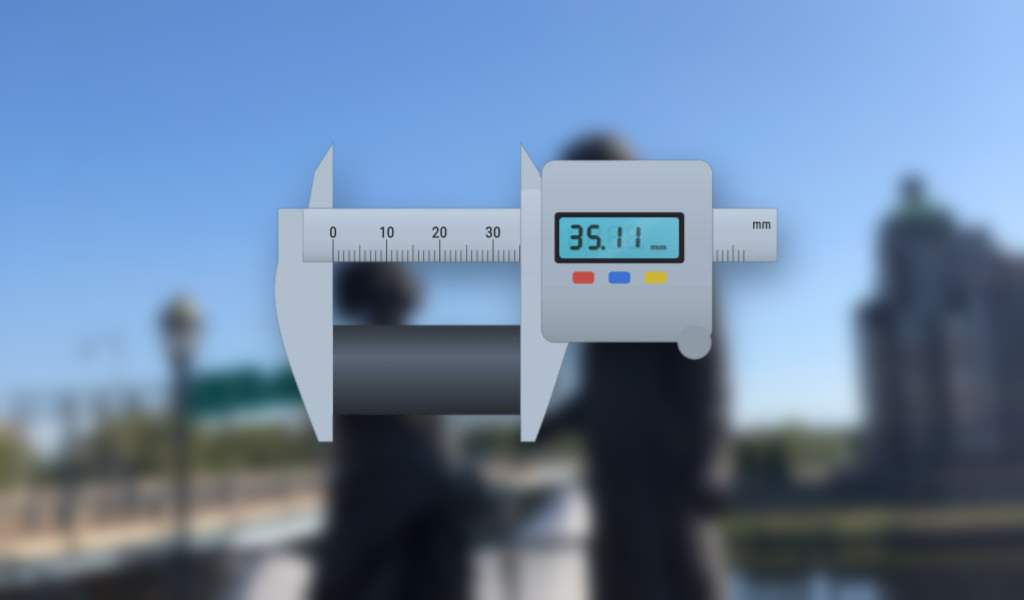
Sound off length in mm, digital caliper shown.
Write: 35.11 mm
